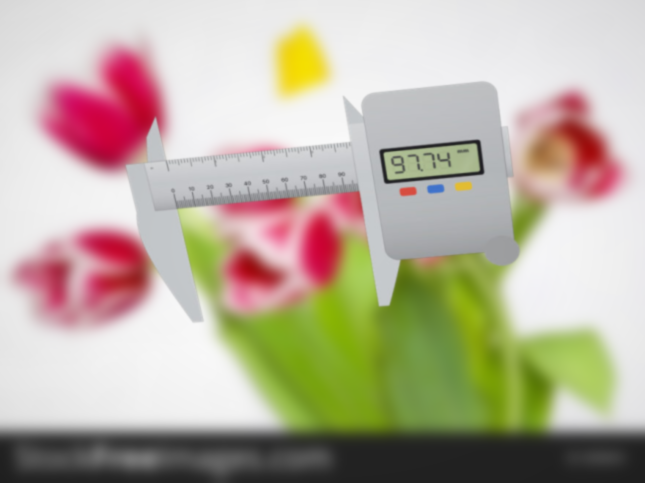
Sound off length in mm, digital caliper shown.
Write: 97.74 mm
